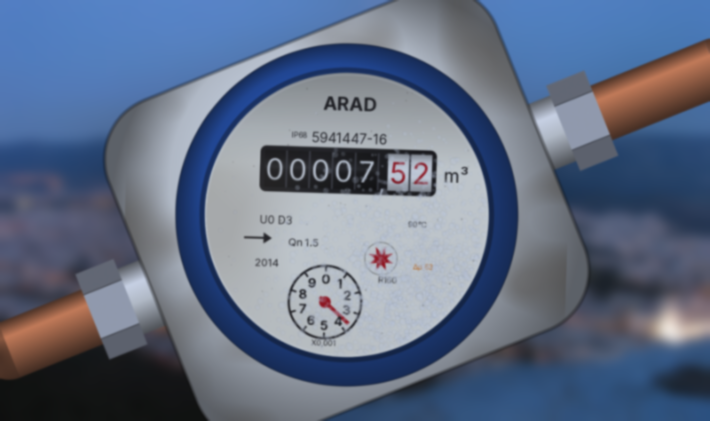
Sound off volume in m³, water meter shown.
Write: 7.523 m³
